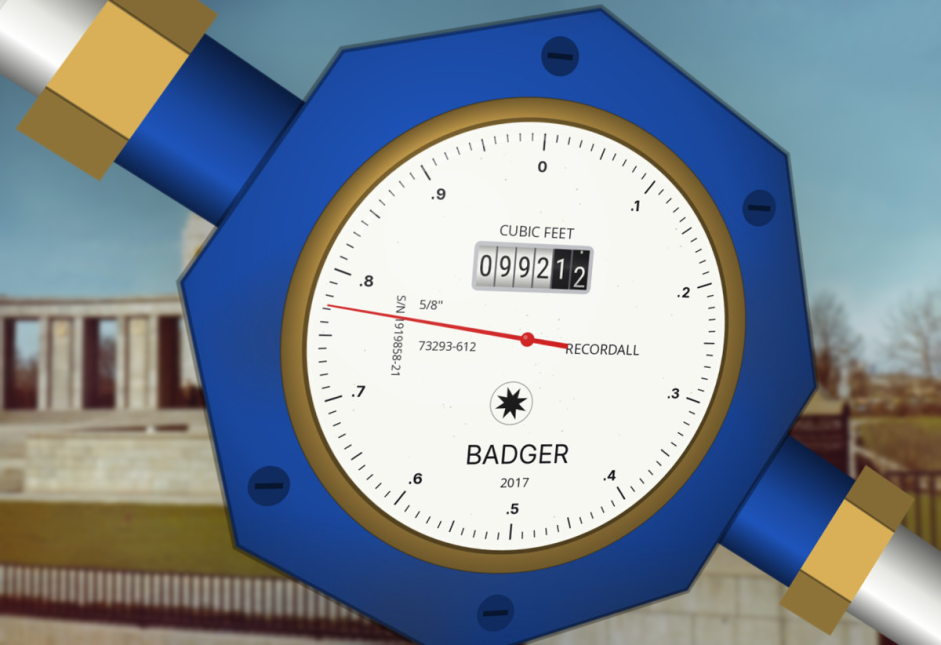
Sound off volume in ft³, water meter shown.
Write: 99211.77 ft³
